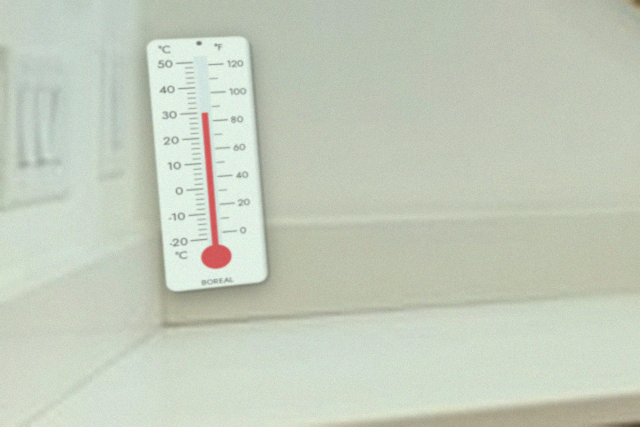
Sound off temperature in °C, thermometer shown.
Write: 30 °C
